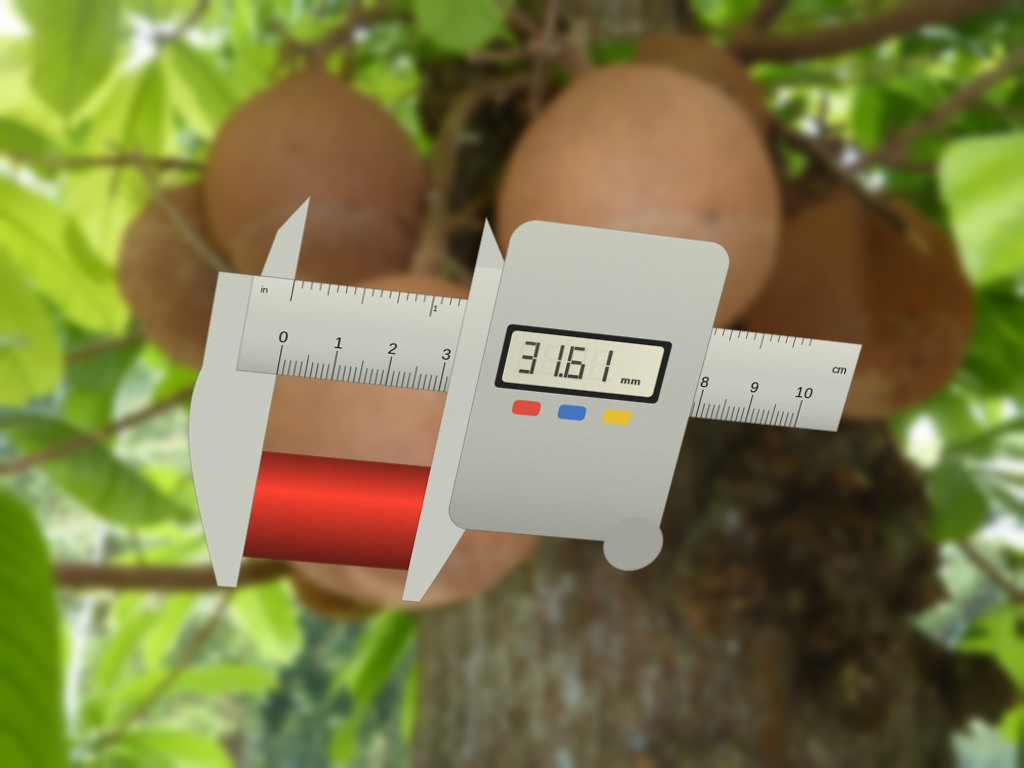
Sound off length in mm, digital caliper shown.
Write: 31.61 mm
